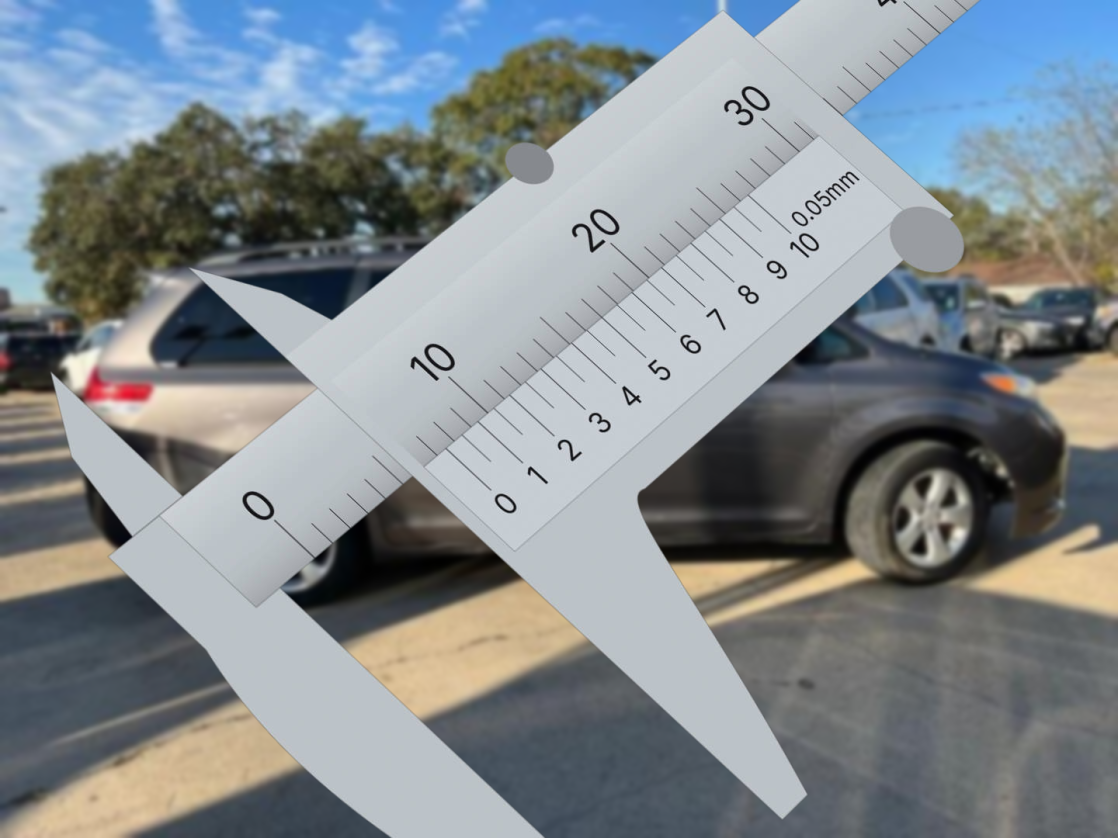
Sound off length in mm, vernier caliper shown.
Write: 7.5 mm
